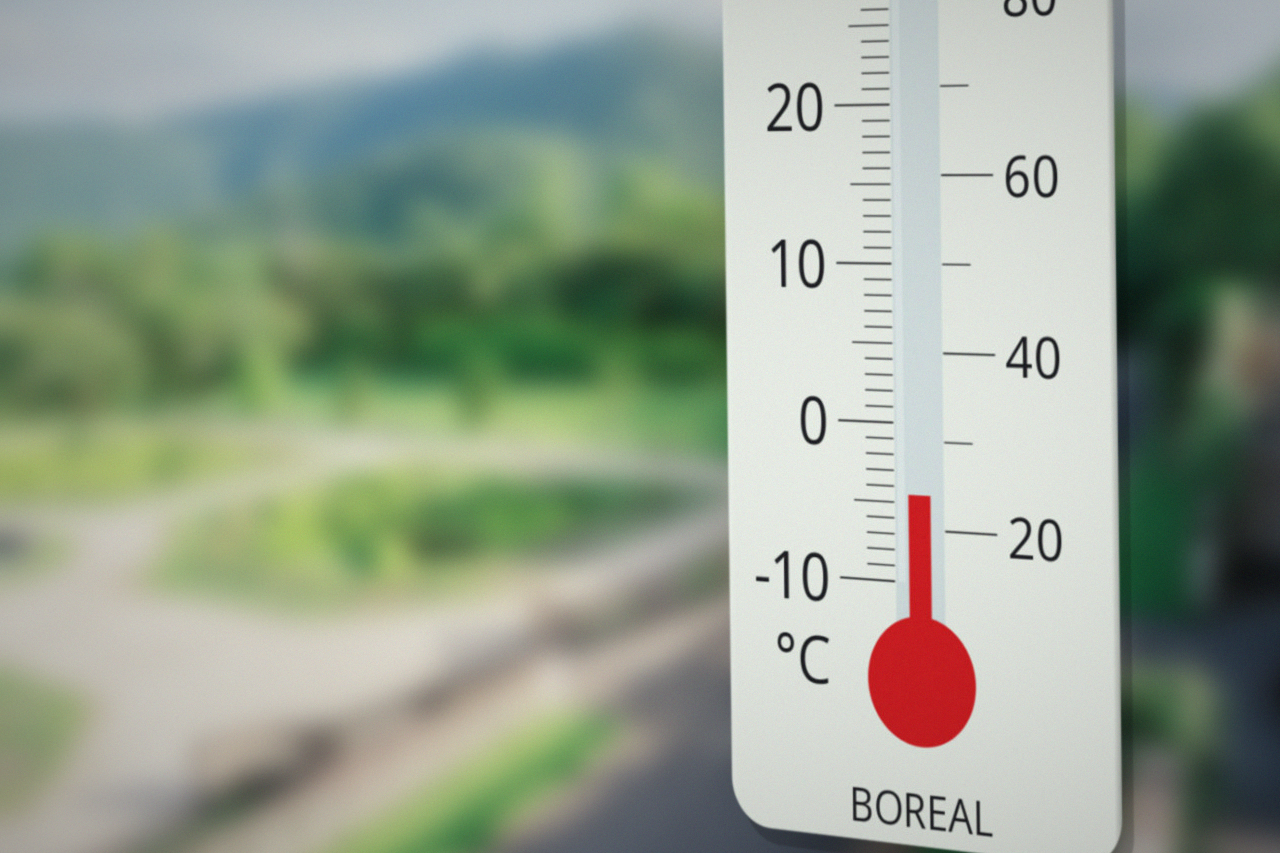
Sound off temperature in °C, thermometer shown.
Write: -4.5 °C
